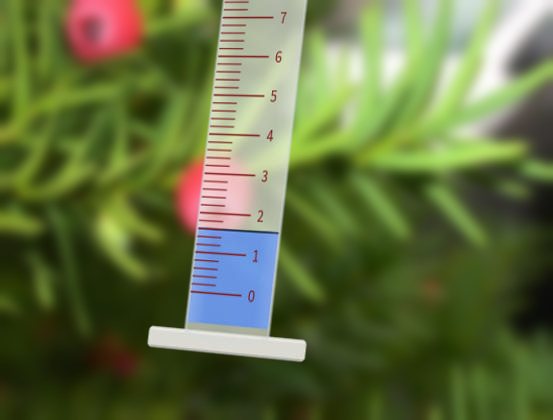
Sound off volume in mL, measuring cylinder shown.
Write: 1.6 mL
